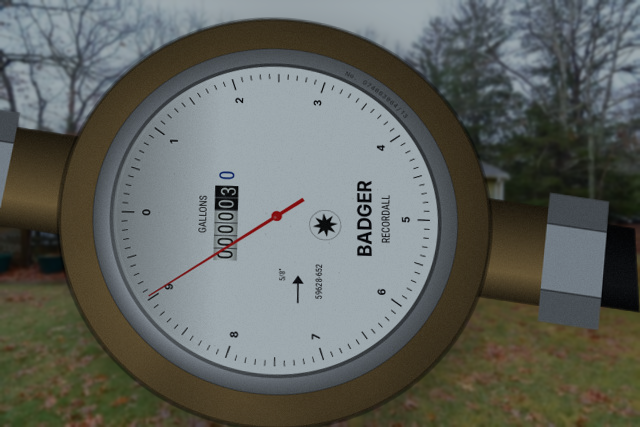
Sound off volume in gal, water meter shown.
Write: 29.0 gal
